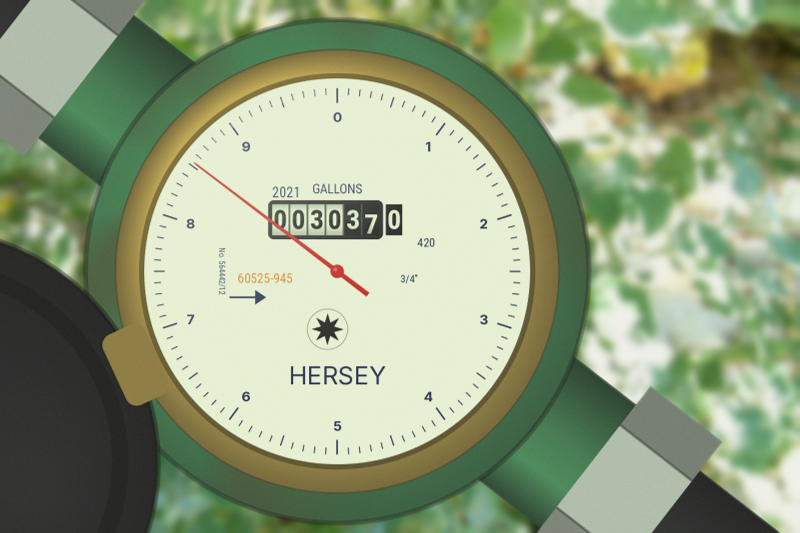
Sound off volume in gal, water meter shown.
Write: 30368.5 gal
